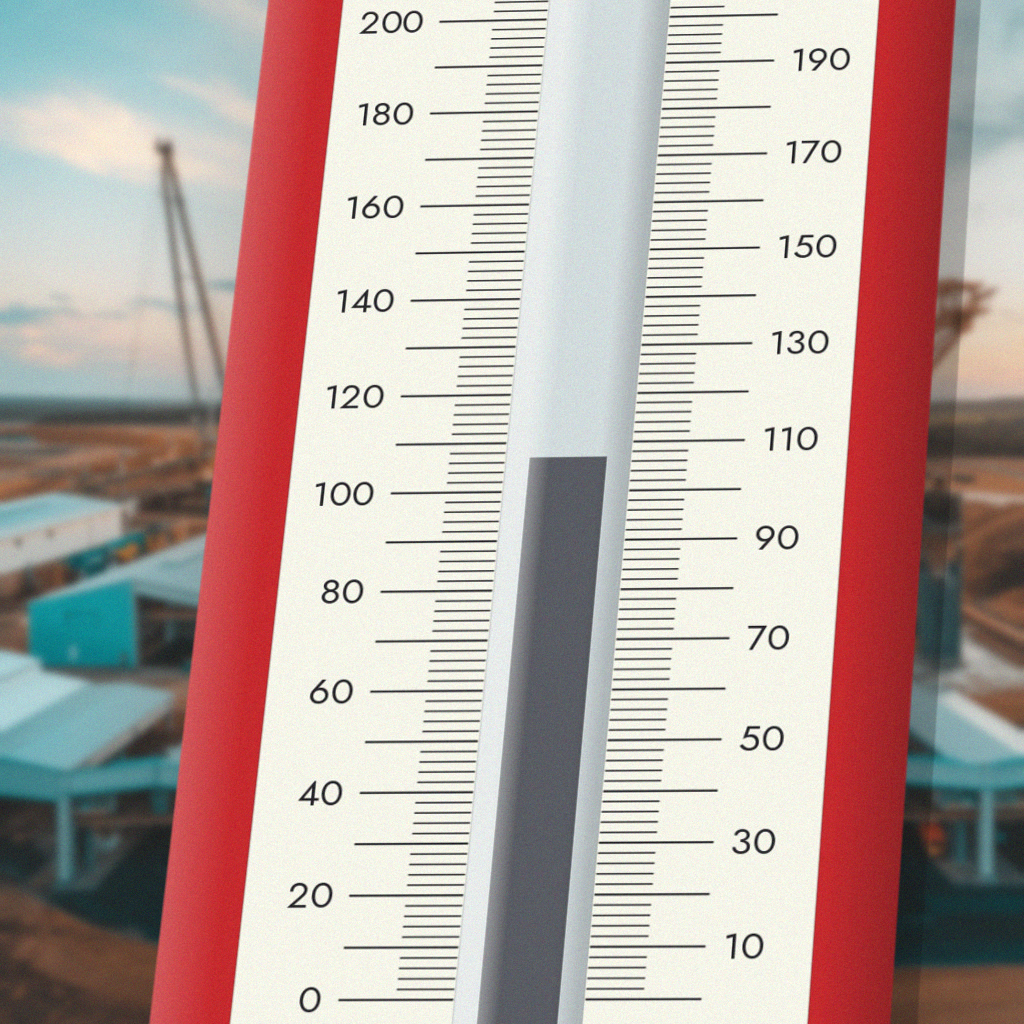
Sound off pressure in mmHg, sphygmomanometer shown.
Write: 107 mmHg
